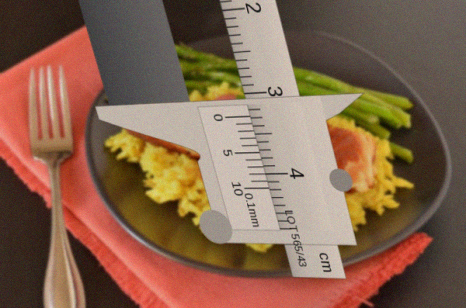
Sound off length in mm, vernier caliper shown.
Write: 32.8 mm
